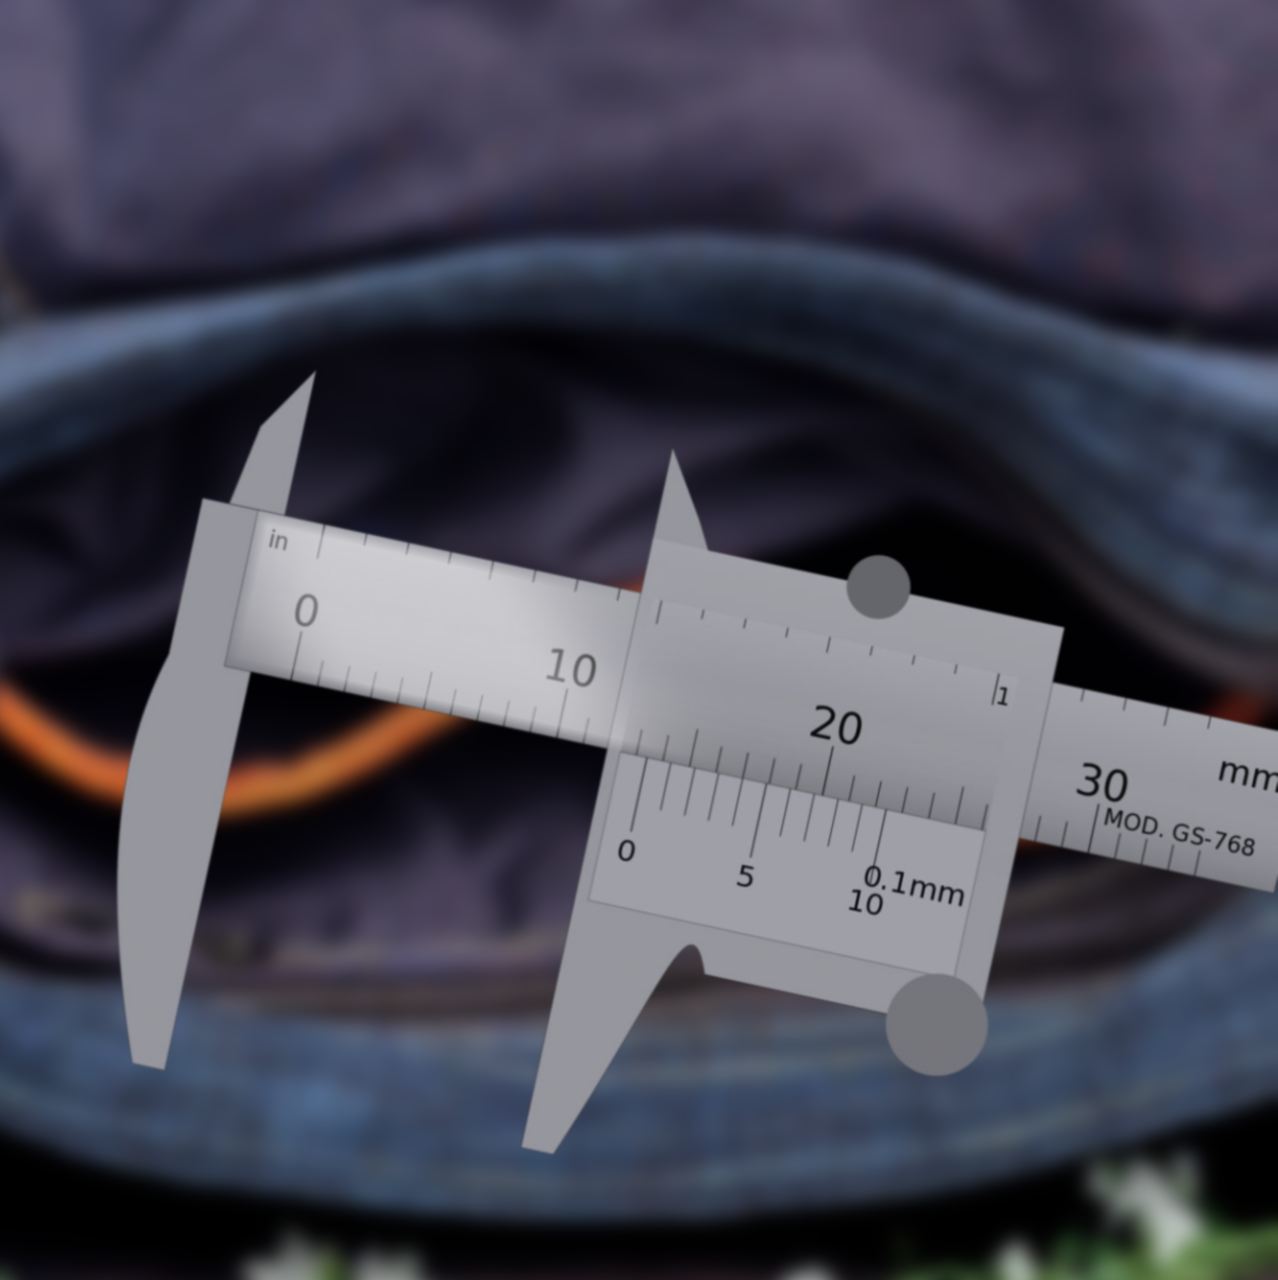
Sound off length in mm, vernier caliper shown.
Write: 13.4 mm
